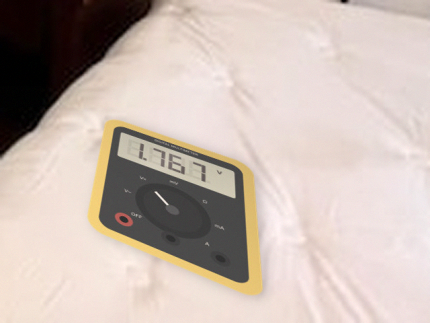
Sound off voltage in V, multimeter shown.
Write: 1.767 V
